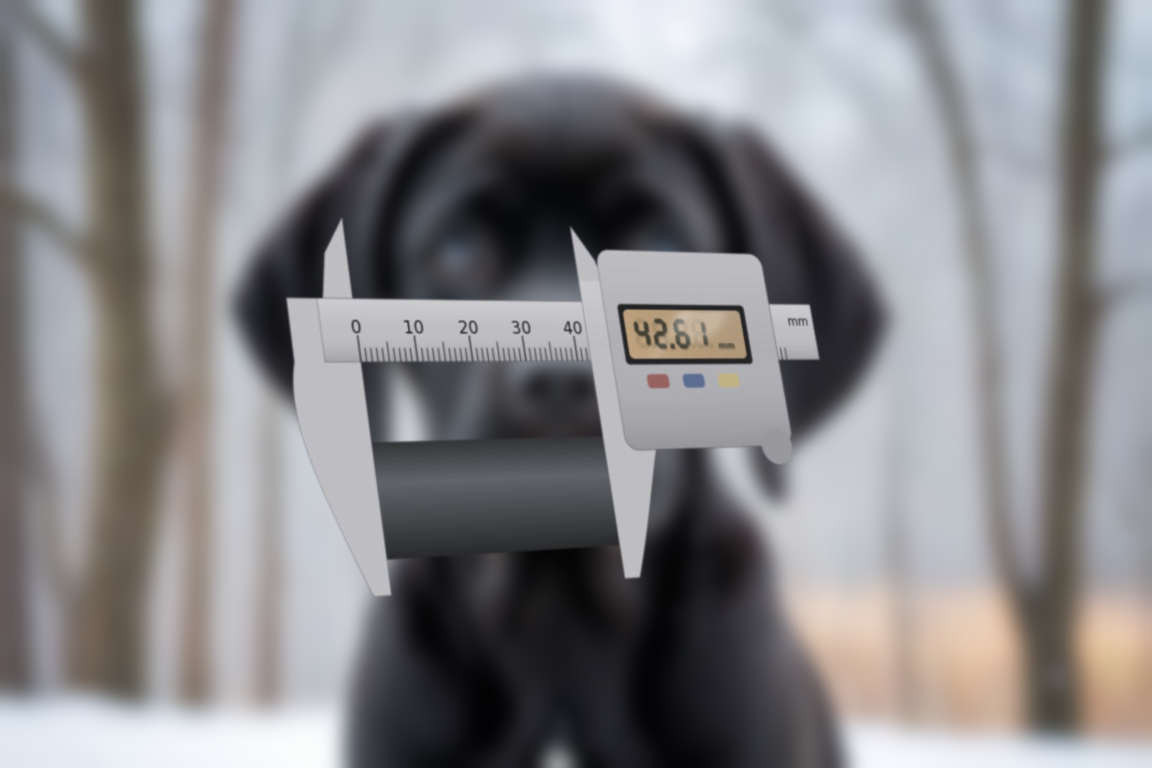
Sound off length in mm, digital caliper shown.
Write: 42.61 mm
